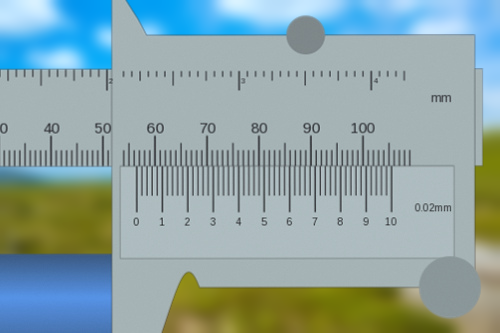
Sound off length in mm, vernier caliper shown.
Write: 56.5 mm
